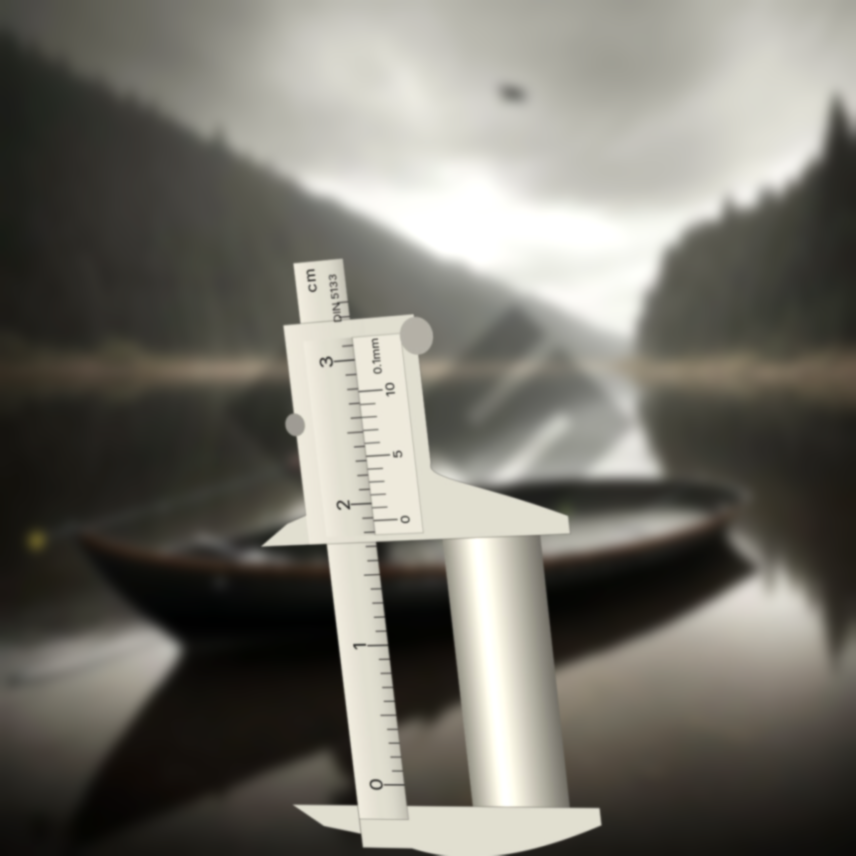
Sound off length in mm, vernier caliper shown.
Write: 18.8 mm
